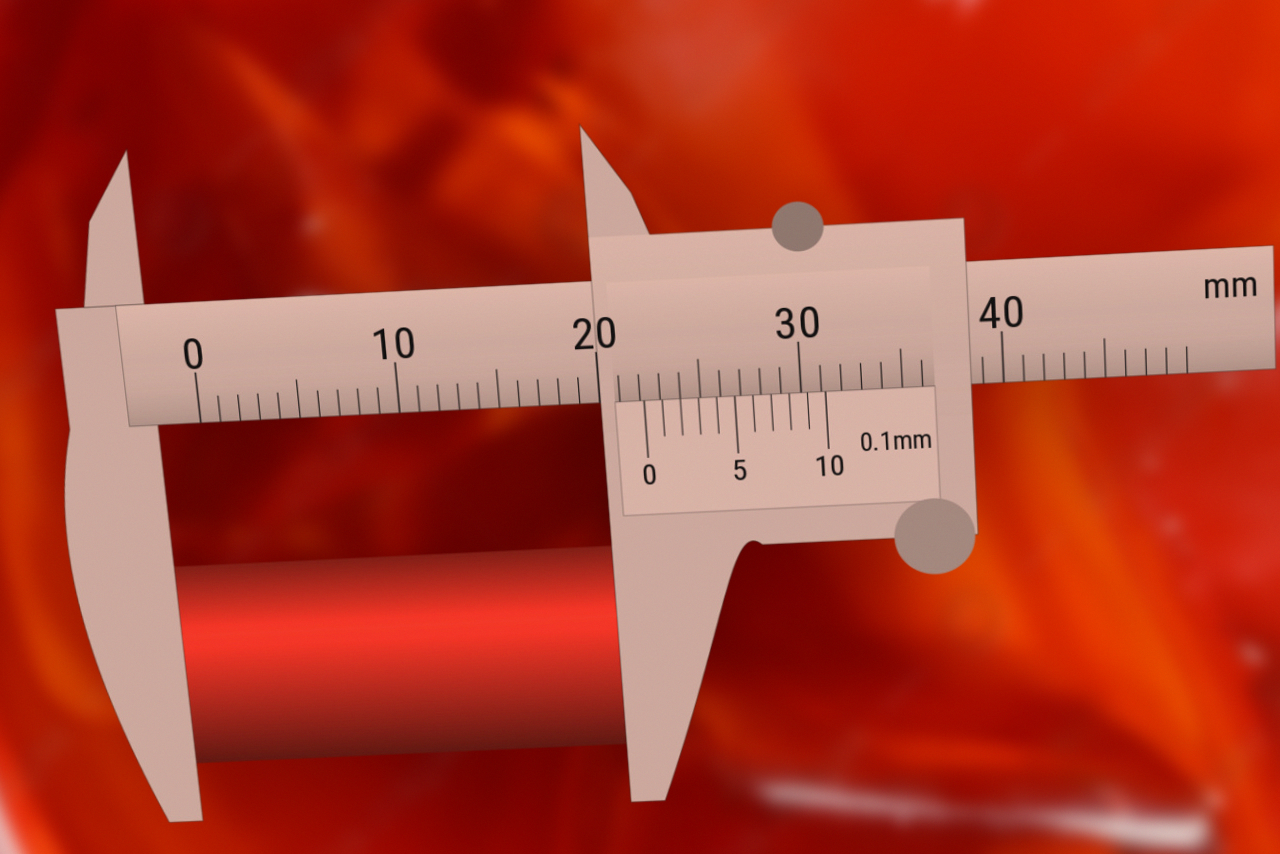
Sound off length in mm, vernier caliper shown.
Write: 22.2 mm
